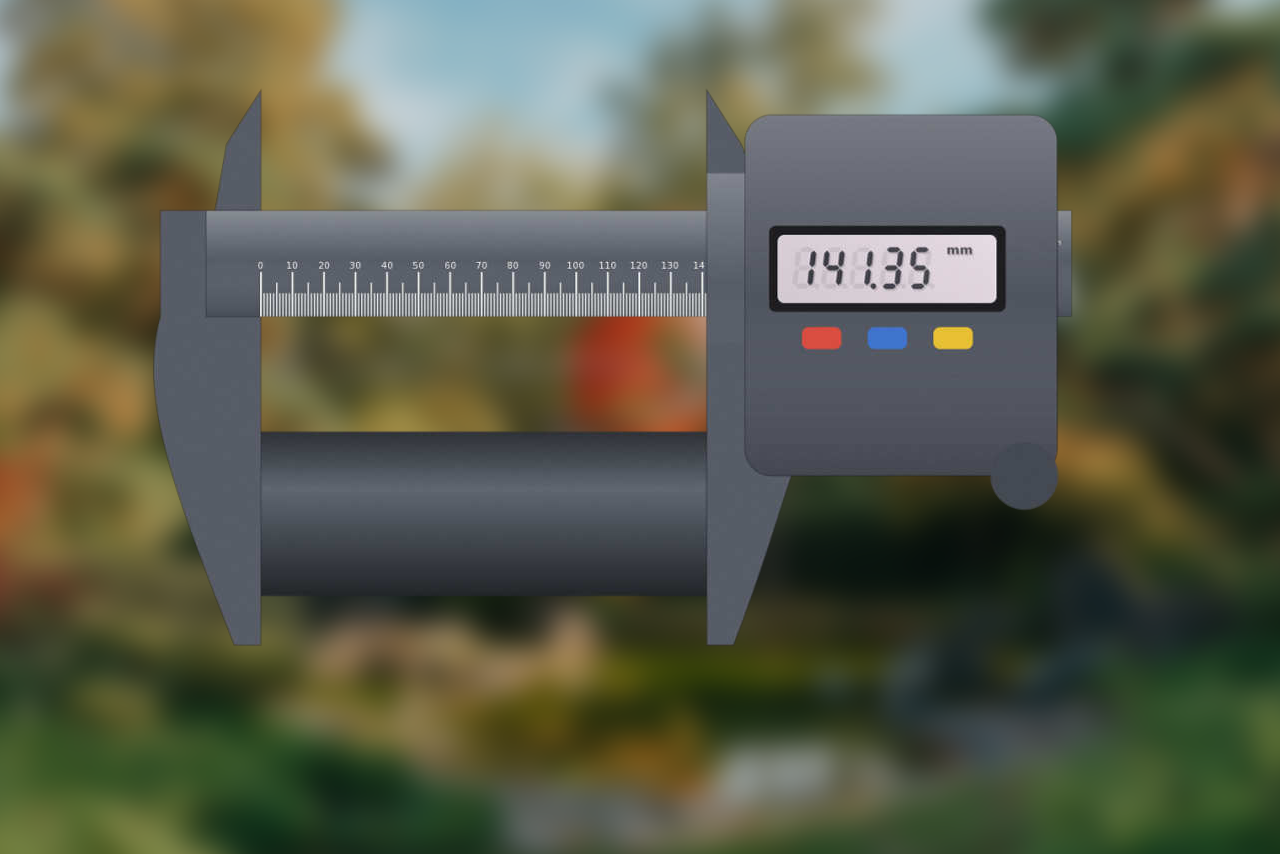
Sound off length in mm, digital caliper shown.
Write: 141.35 mm
